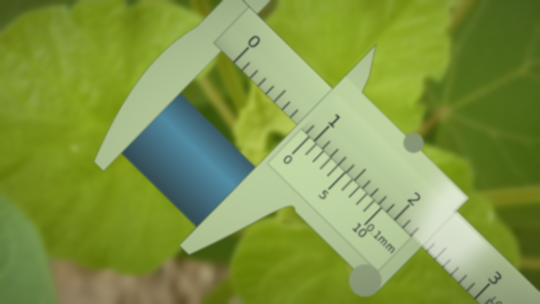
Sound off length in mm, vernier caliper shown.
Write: 9.4 mm
